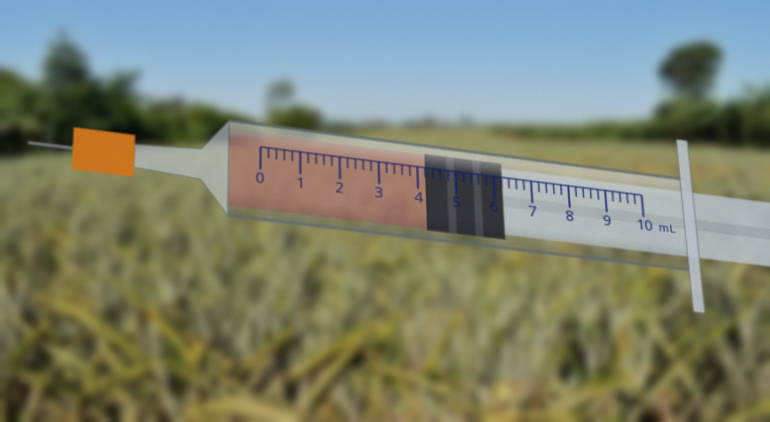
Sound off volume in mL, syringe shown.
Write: 4.2 mL
